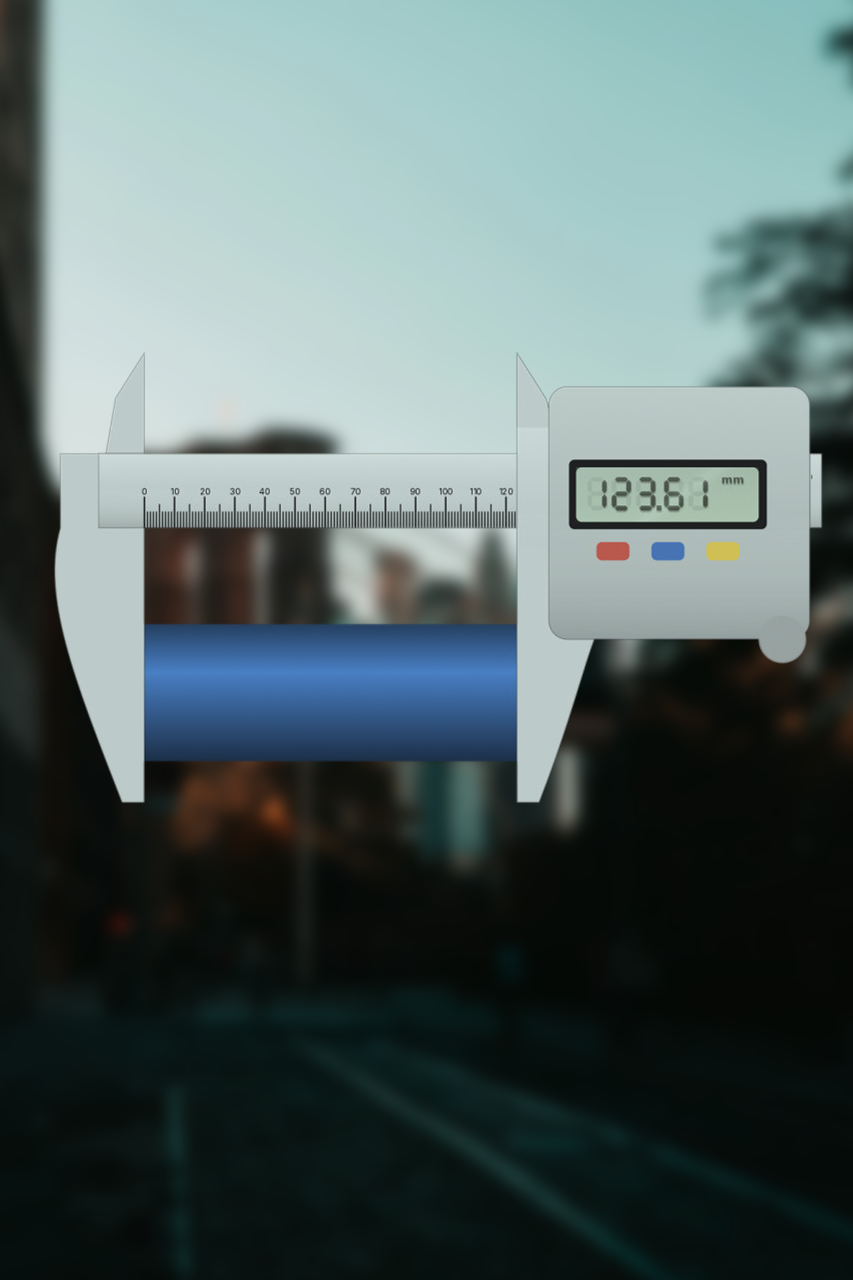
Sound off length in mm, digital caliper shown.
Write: 123.61 mm
